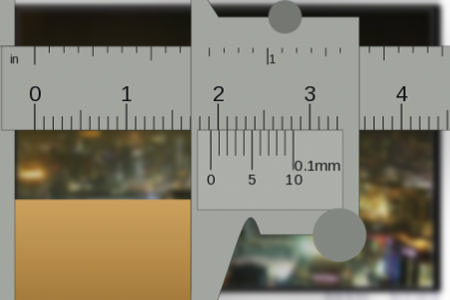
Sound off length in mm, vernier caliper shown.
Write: 19.2 mm
